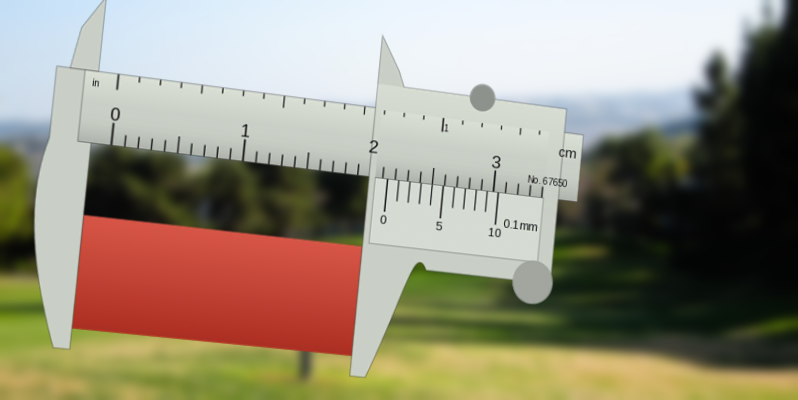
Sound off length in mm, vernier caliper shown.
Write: 21.4 mm
